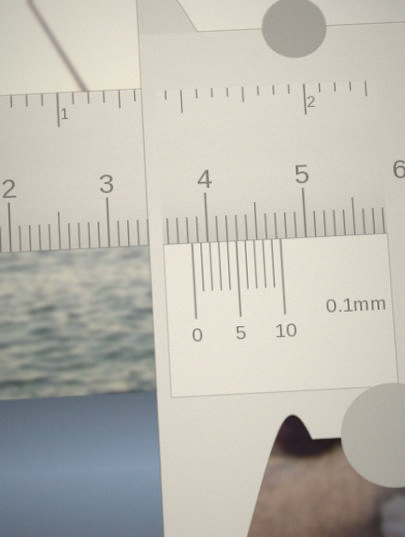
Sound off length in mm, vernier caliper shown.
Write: 38.4 mm
